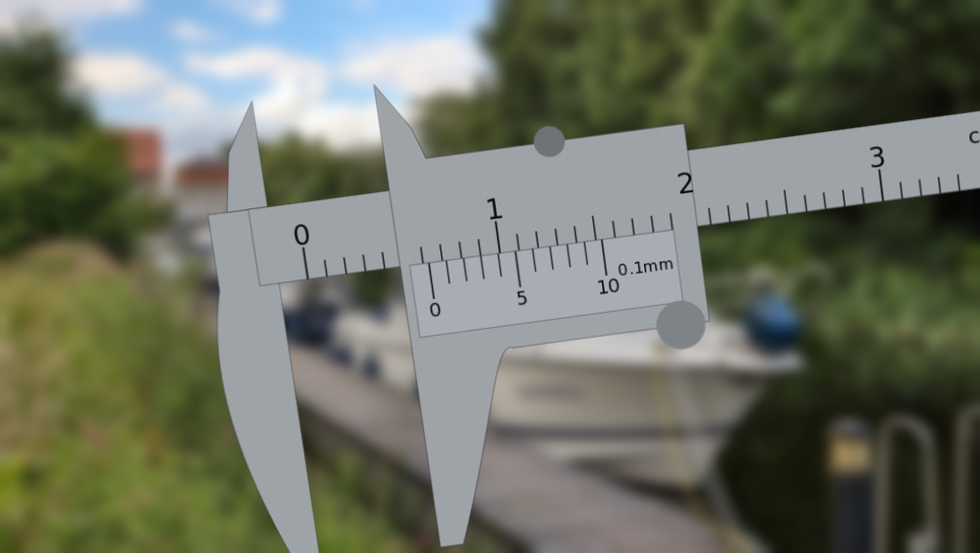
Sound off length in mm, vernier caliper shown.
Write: 6.3 mm
